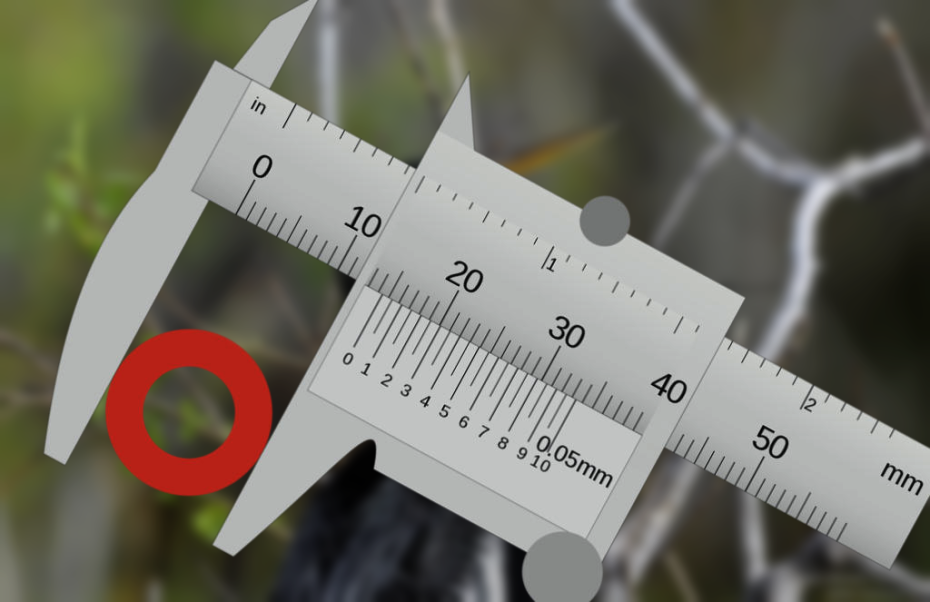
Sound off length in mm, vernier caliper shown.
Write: 14.4 mm
